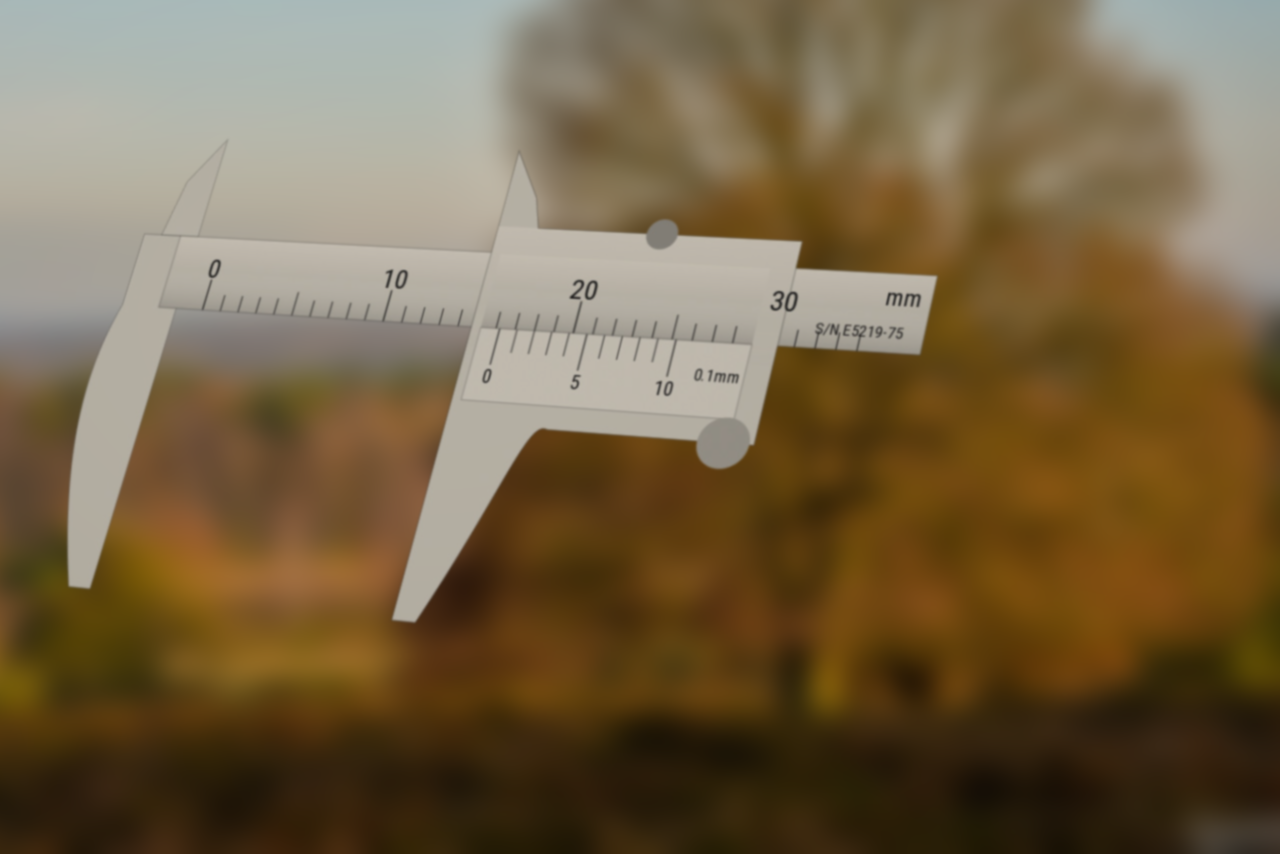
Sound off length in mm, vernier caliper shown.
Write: 16.2 mm
